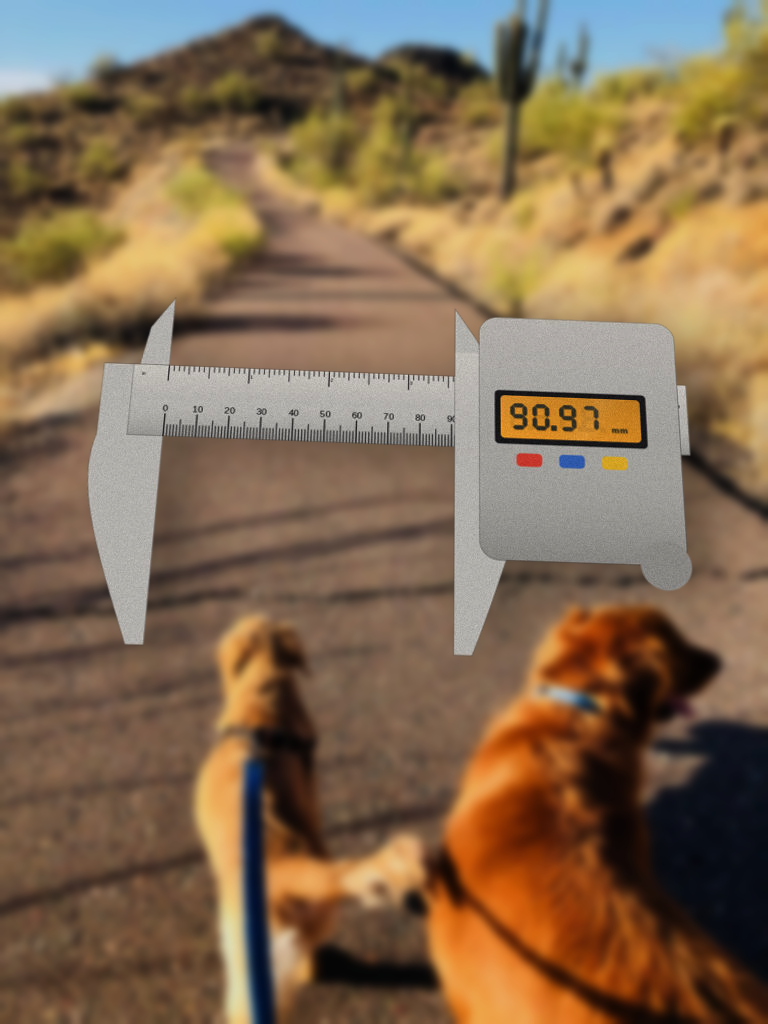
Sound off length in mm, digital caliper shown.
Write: 90.97 mm
